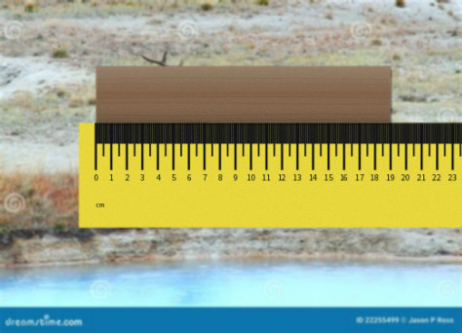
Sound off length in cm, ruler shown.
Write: 19 cm
